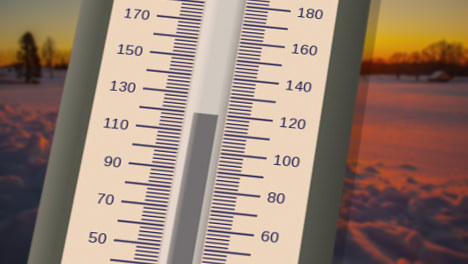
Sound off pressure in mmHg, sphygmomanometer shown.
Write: 120 mmHg
